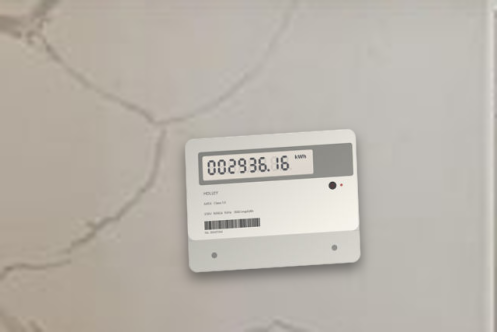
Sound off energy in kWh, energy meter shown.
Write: 2936.16 kWh
